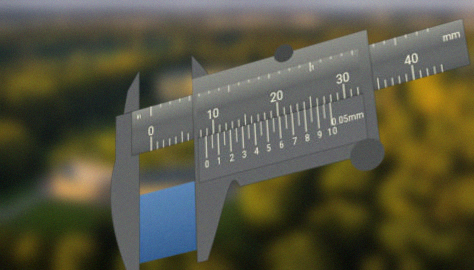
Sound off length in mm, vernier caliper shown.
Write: 8.8 mm
